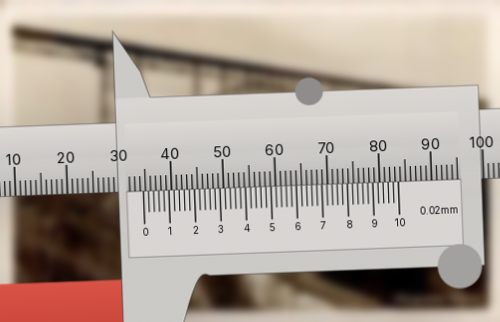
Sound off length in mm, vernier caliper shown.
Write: 34.6 mm
